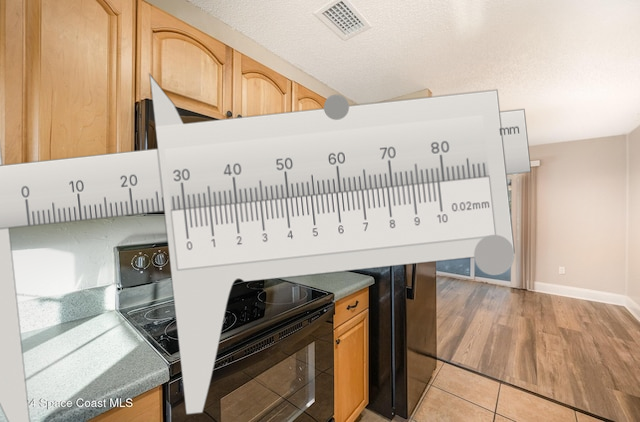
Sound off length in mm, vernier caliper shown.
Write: 30.0 mm
